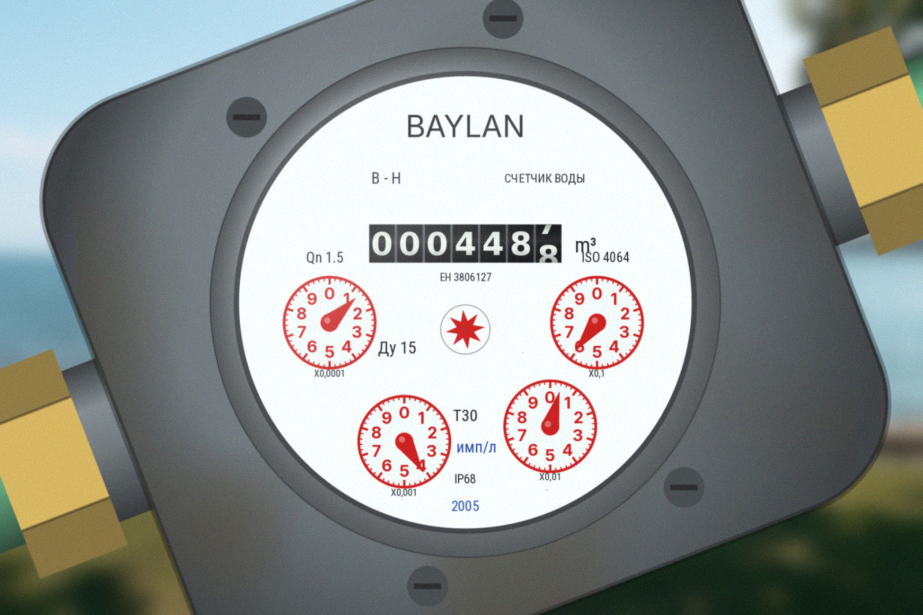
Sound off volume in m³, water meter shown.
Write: 4487.6041 m³
